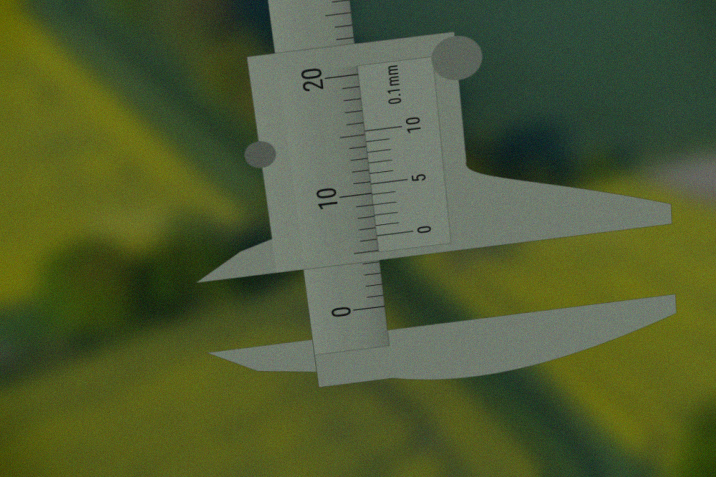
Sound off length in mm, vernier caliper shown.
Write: 6.3 mm
